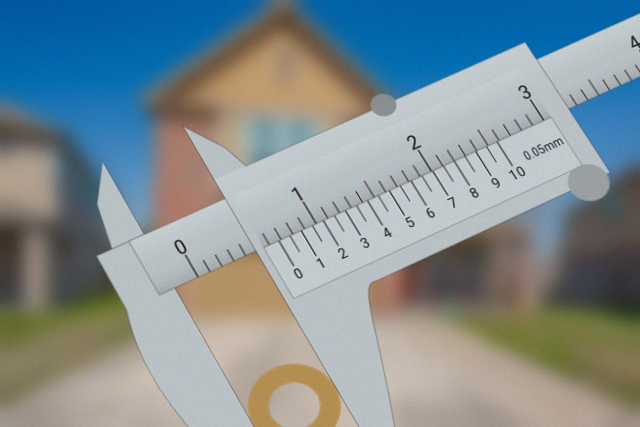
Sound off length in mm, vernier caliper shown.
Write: 6.8 mm
